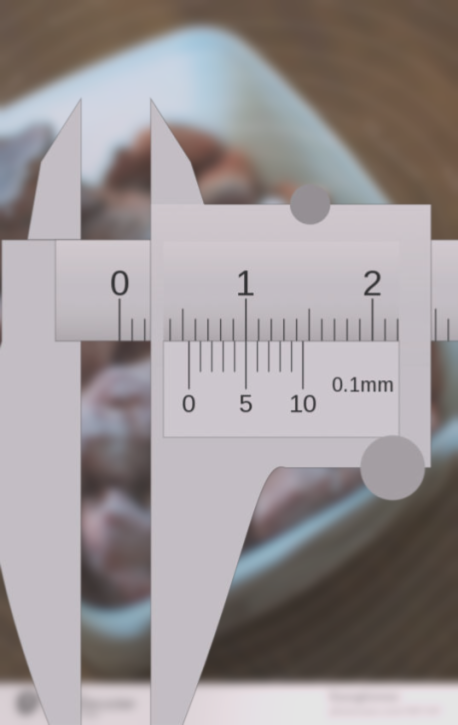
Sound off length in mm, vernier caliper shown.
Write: 5.5 mm
